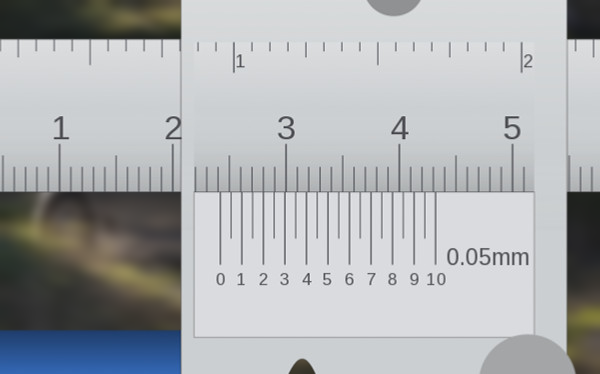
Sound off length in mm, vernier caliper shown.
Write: 24.2 mm
